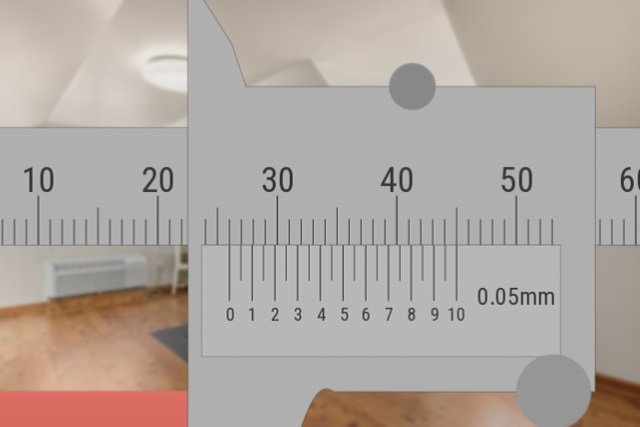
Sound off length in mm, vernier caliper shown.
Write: 26.0 mm
